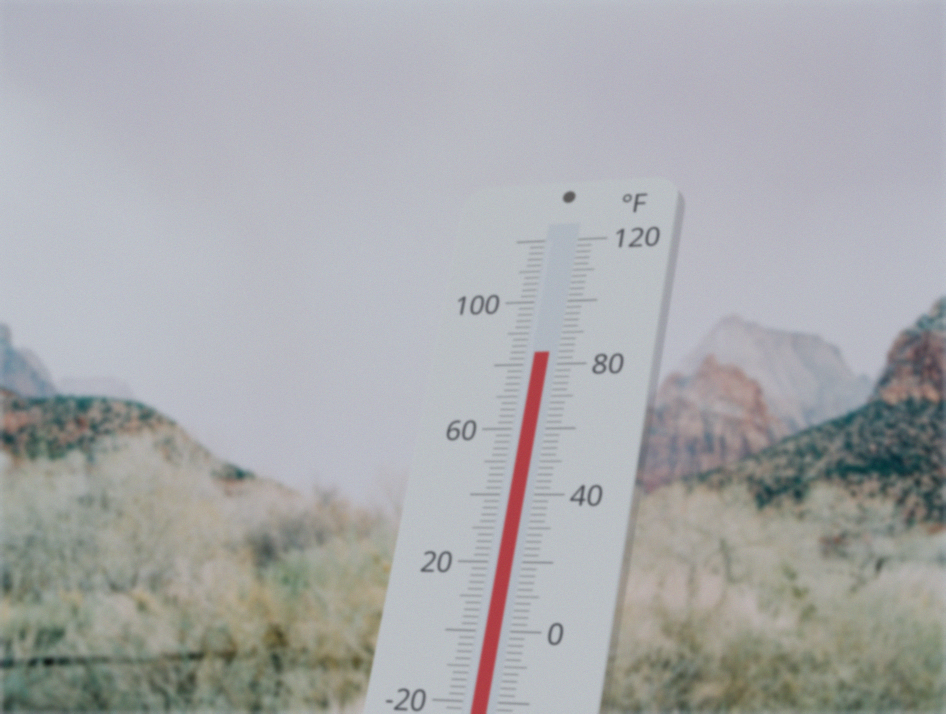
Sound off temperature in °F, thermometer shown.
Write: 84 °F
